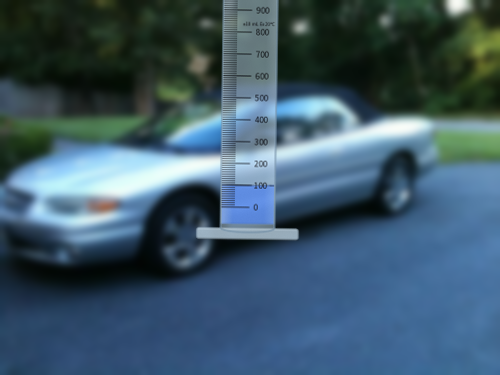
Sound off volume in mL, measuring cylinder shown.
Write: 100 mL
